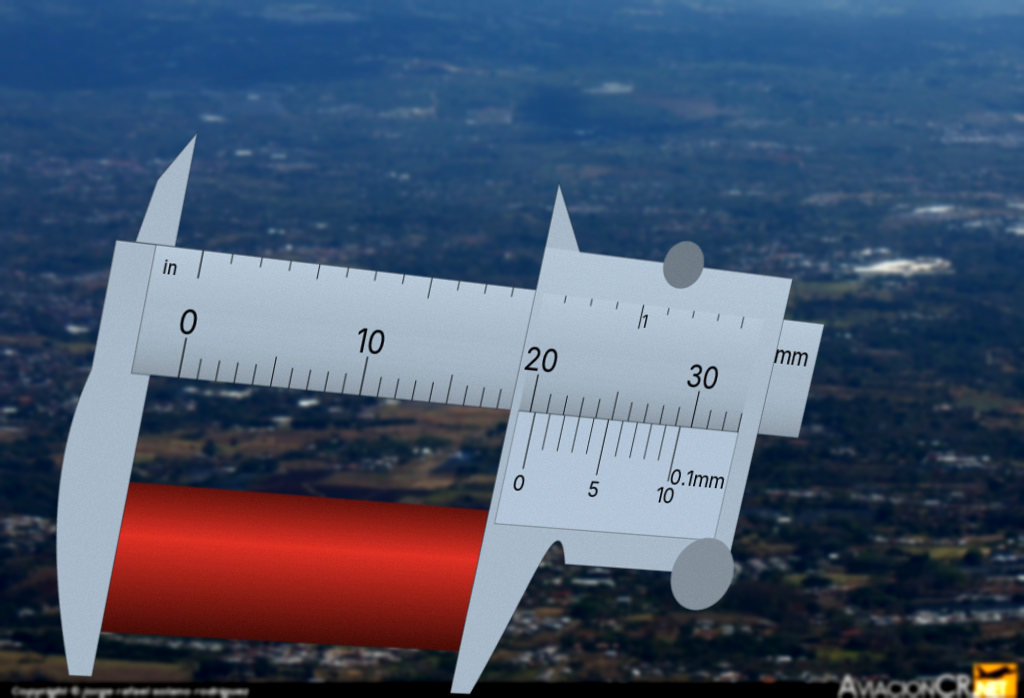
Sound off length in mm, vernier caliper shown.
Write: 20.3 mm
